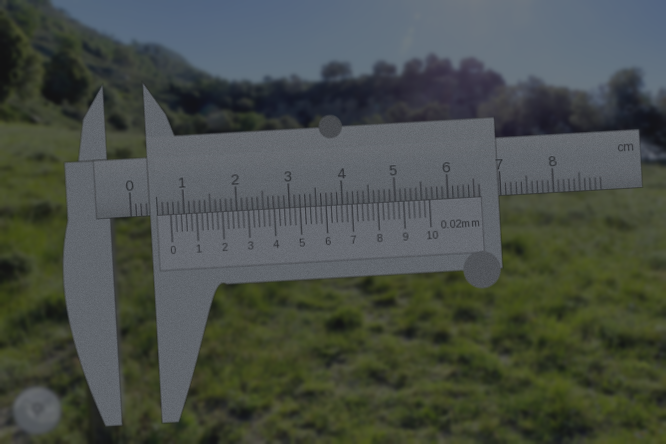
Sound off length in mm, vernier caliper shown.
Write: 7.5 mm
